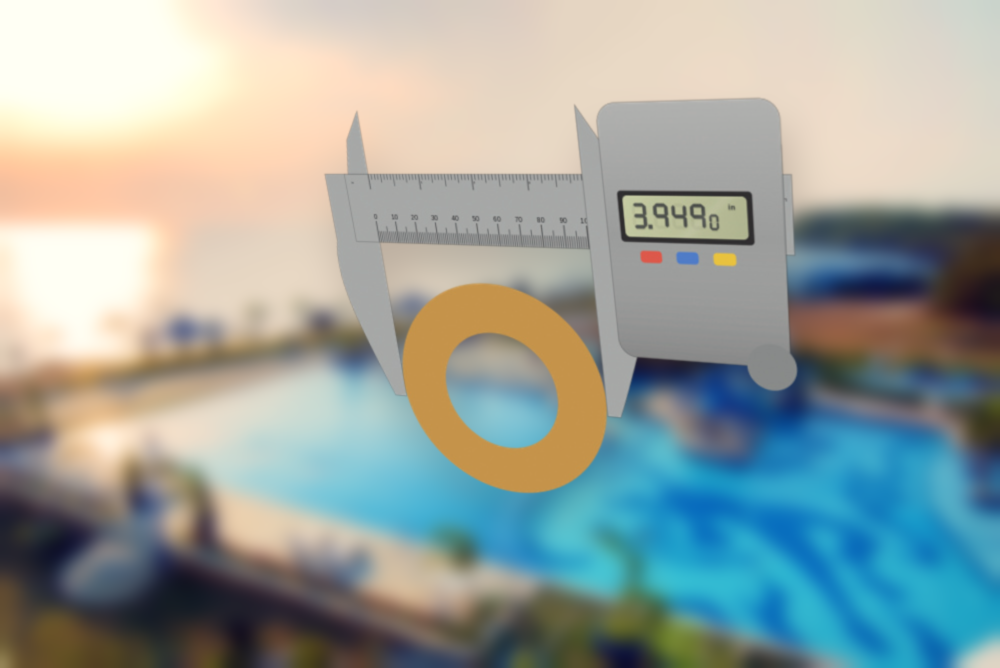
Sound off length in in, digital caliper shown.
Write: 3.9490 in
